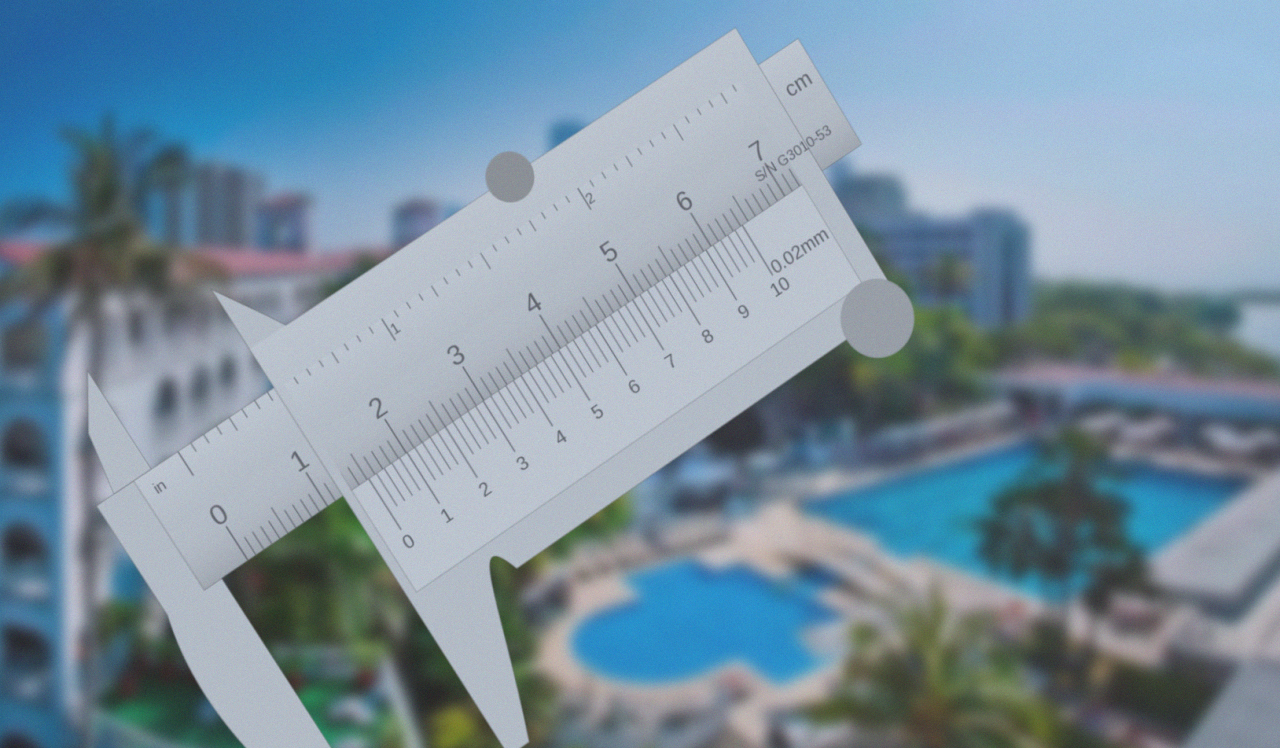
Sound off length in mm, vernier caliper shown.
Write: 15.2 mm
